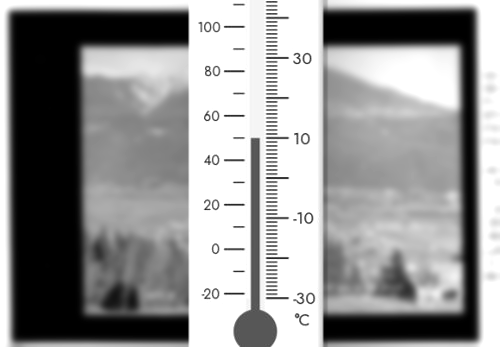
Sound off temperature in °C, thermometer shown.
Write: 10 °C
